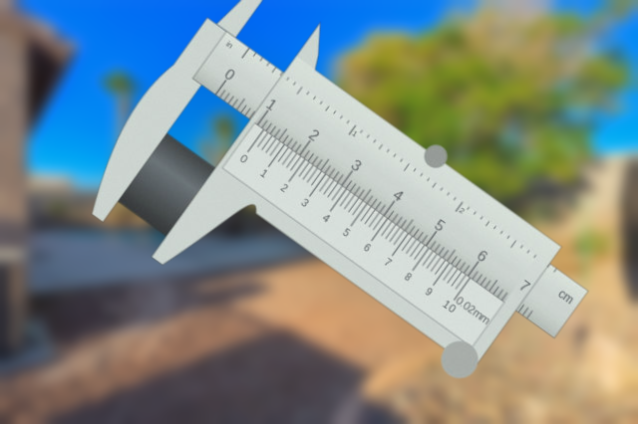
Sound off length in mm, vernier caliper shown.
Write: 11.5 mm
